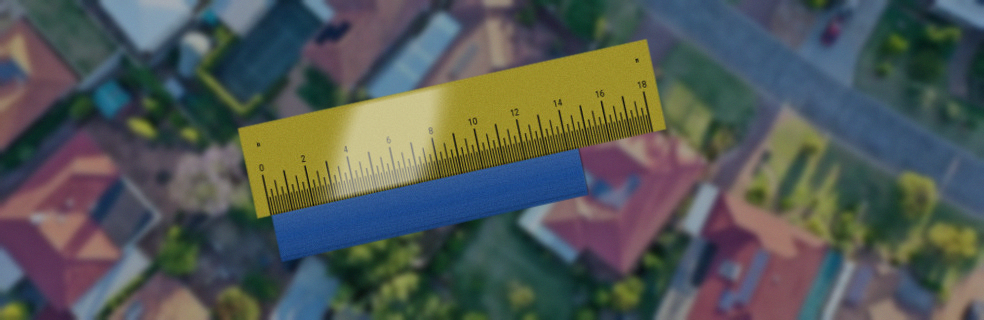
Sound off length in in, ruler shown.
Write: 14.5 in
